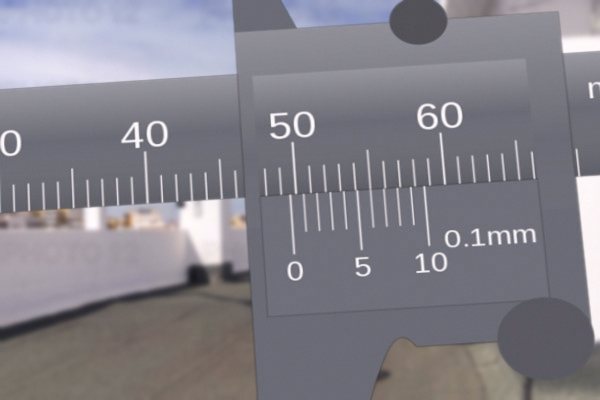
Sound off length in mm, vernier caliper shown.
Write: 49.6 mm
